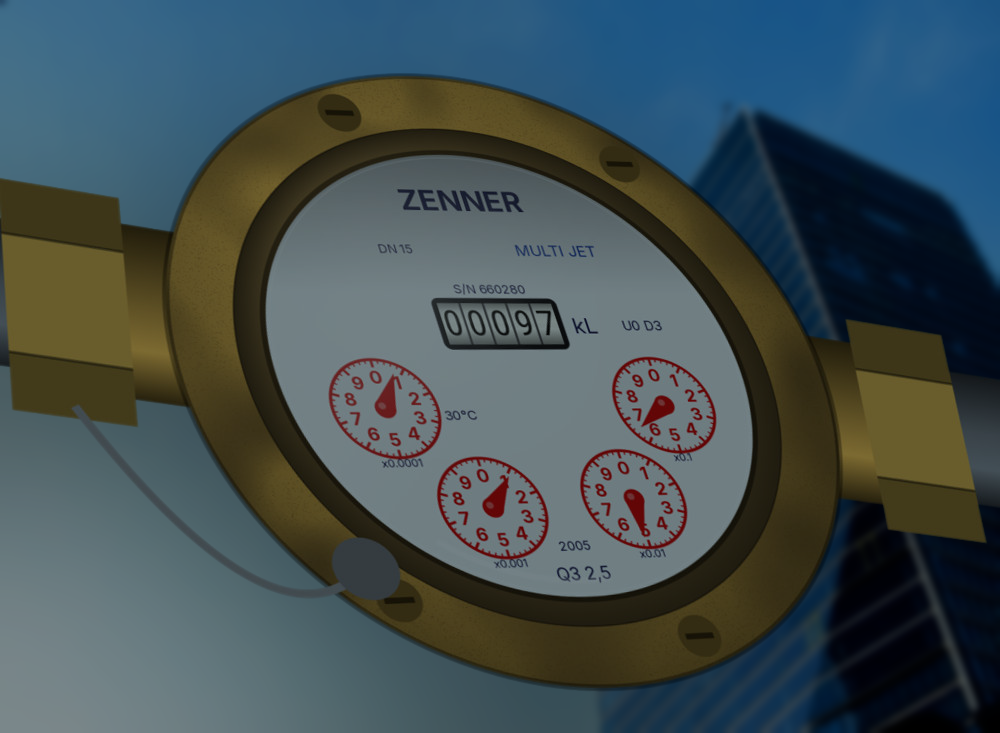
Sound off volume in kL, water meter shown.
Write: 97.6510 kL
